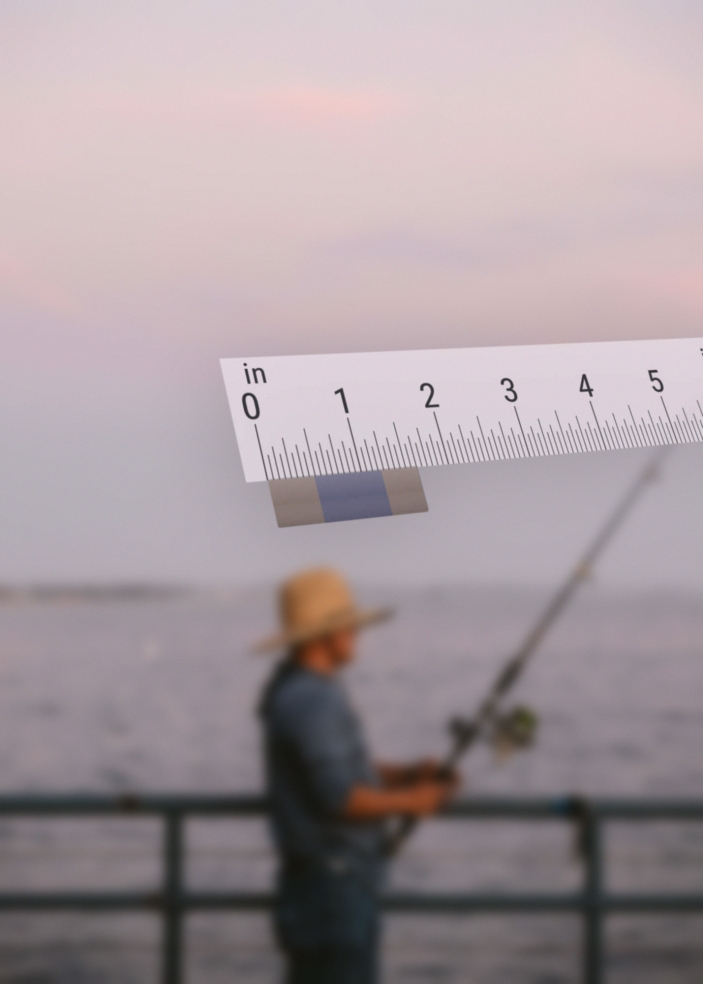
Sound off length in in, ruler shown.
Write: 1.625 in
